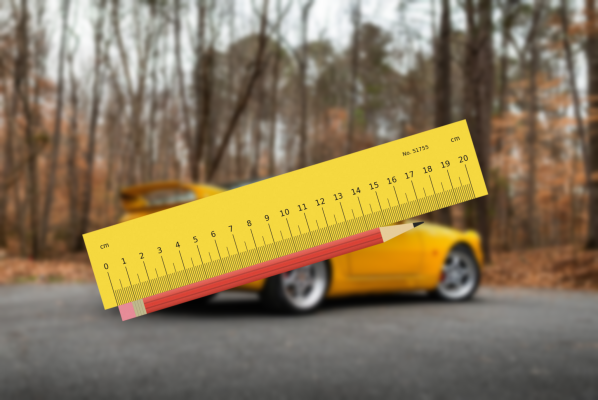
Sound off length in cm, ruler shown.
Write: 17 cm
